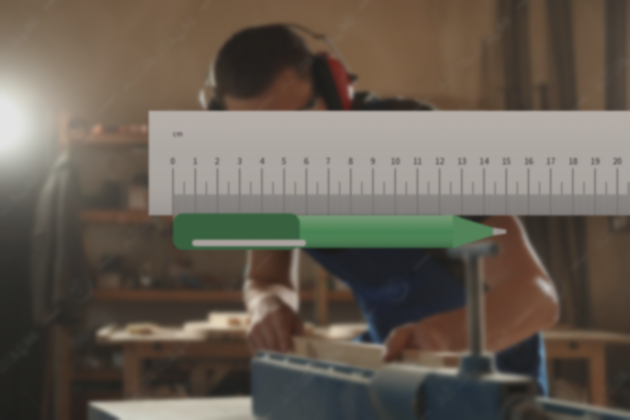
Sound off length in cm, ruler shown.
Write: 15 cm
